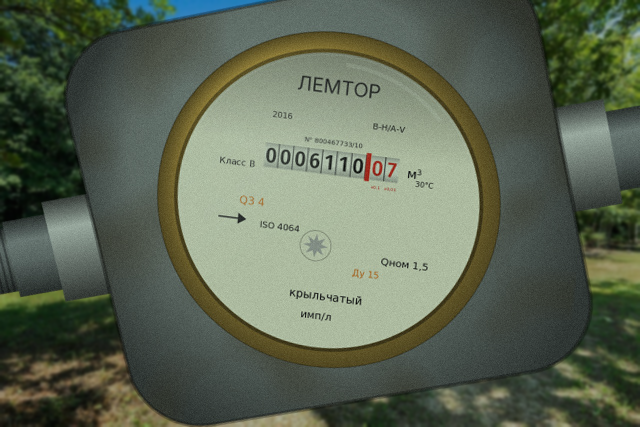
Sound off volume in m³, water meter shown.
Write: 6110.07 m³
